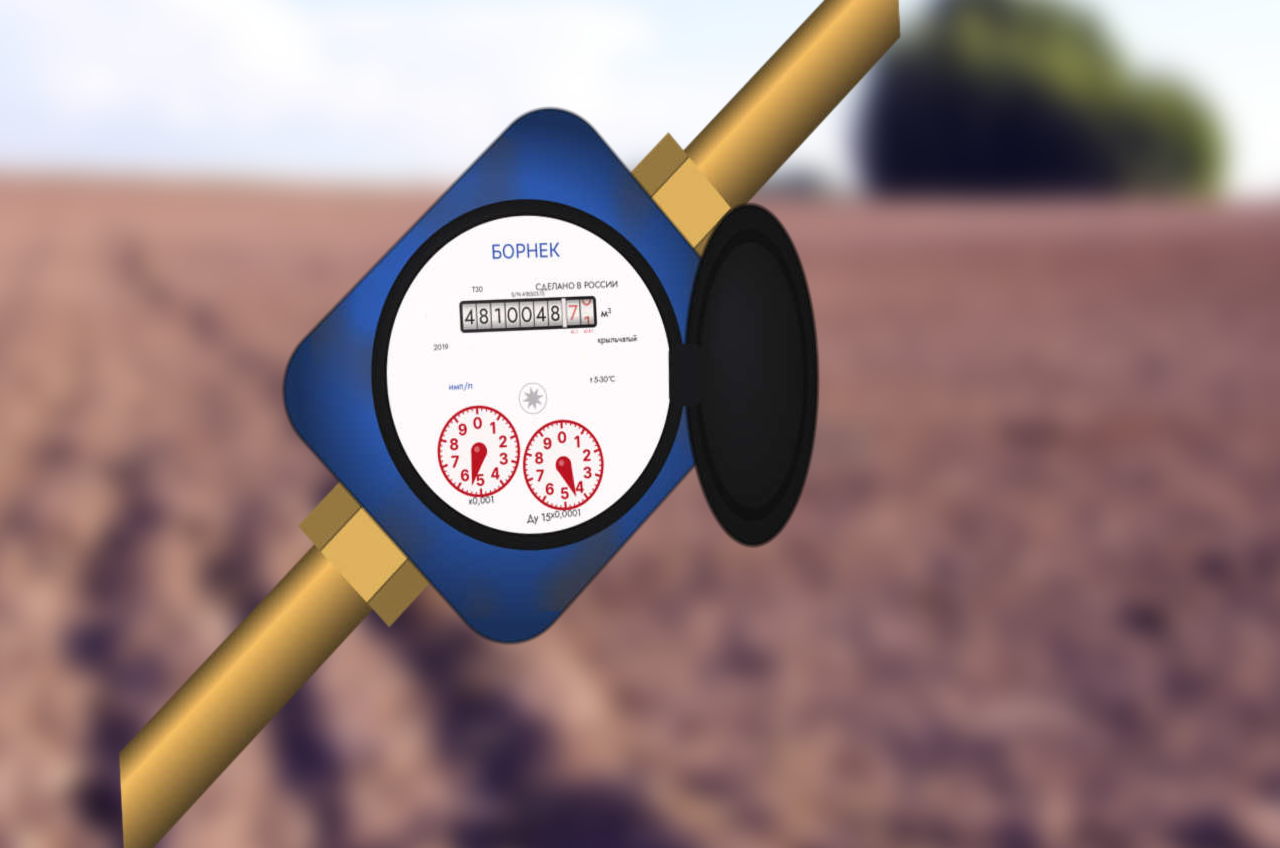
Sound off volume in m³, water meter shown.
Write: 4810048.7054 m³
